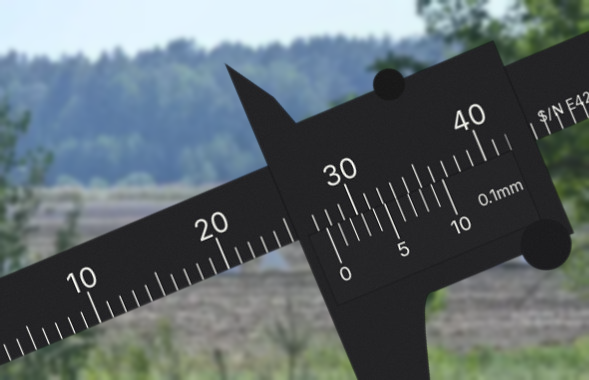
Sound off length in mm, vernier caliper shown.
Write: 27.6 mm
